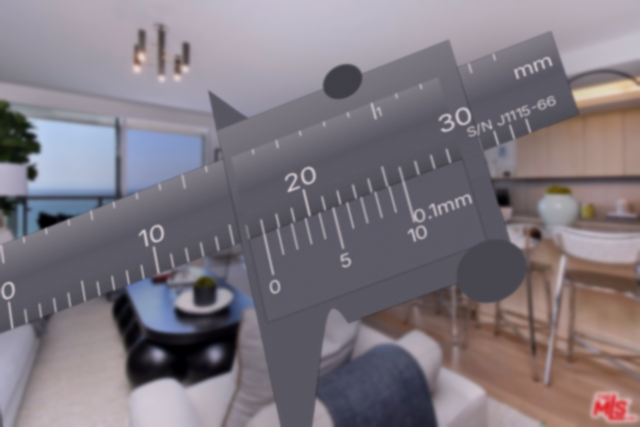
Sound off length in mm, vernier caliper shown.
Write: 17.0 mm
